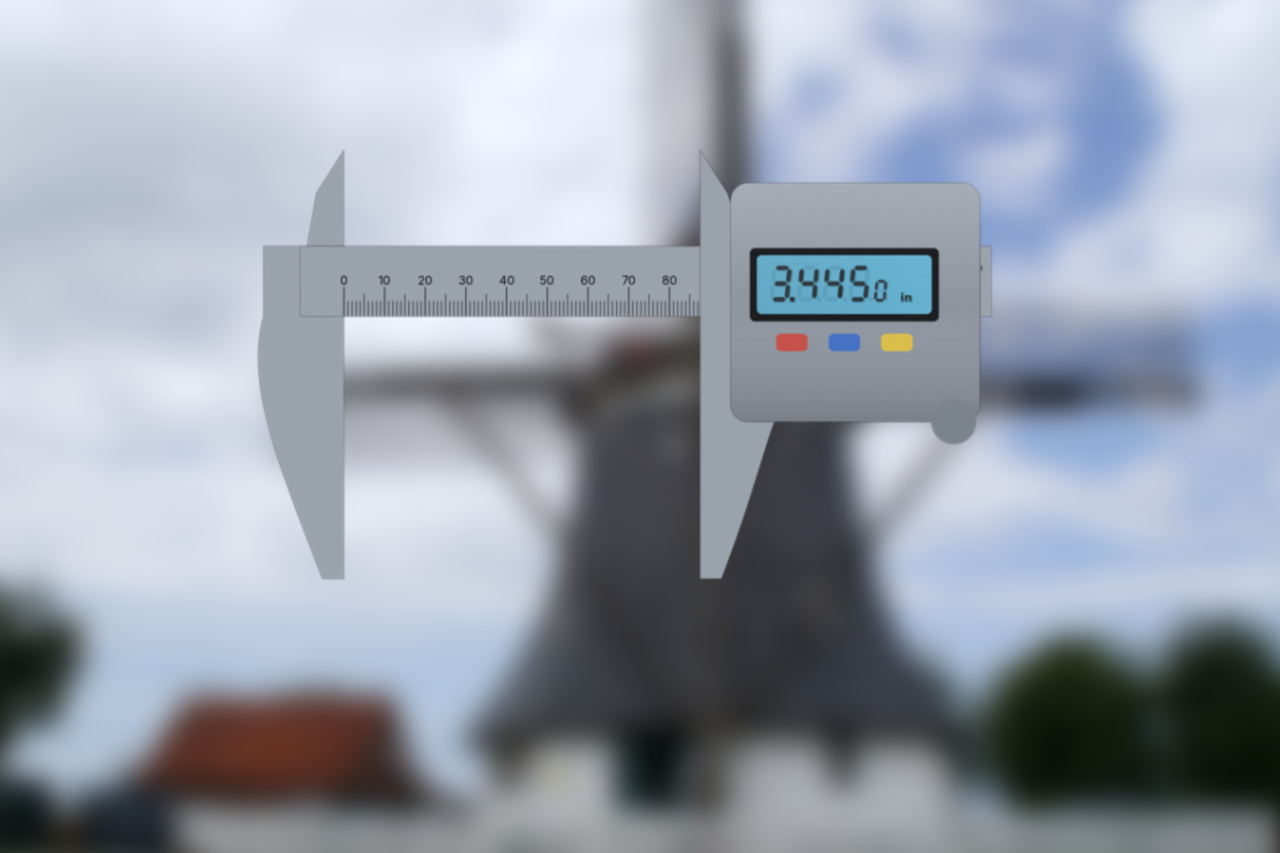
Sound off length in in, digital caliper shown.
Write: 3.4450 in
